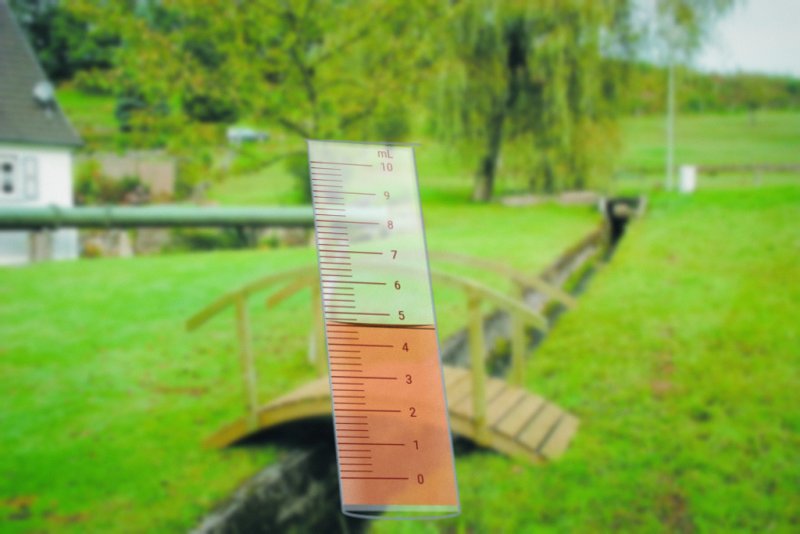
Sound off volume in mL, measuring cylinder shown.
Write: 4.6 mL
